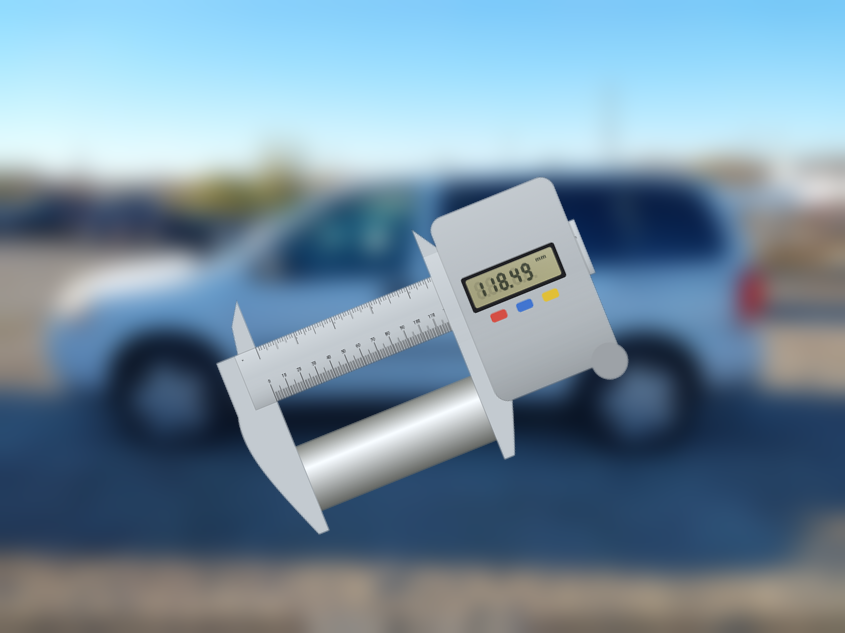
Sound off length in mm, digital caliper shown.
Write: 118.49 mm
